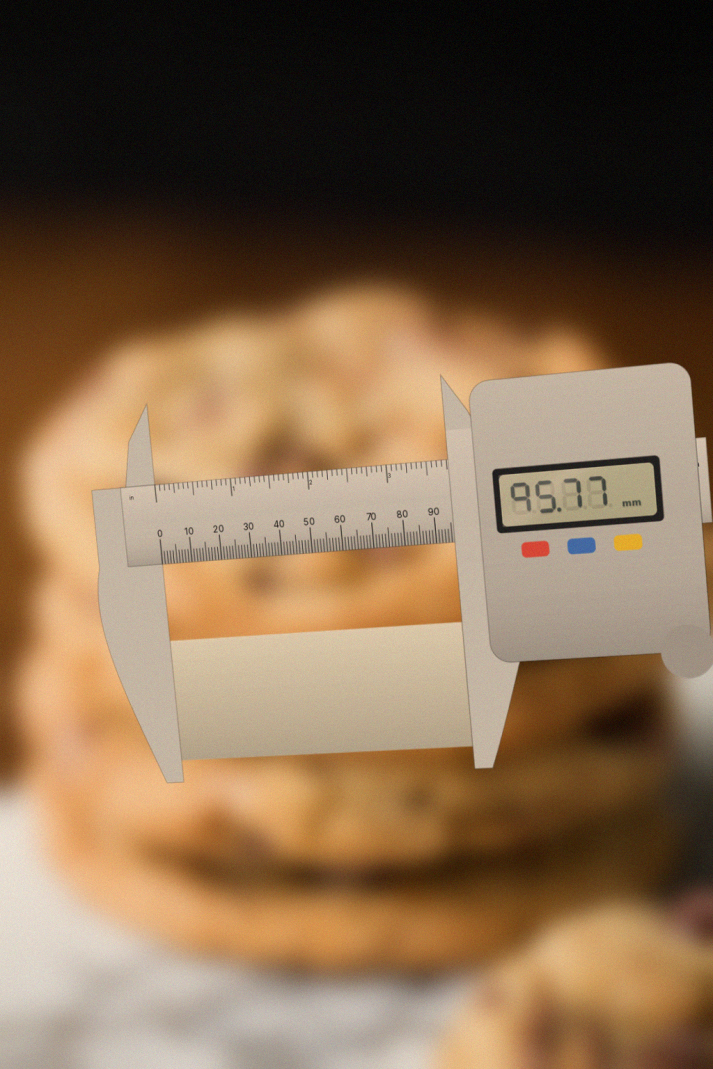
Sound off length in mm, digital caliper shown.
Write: 95.77 mm
